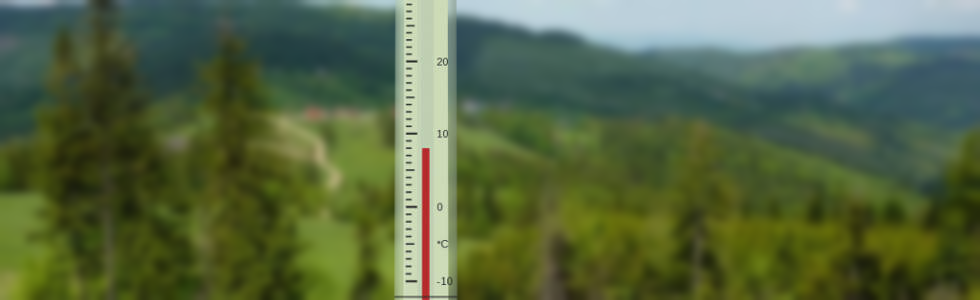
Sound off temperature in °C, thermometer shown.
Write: 8 °C
